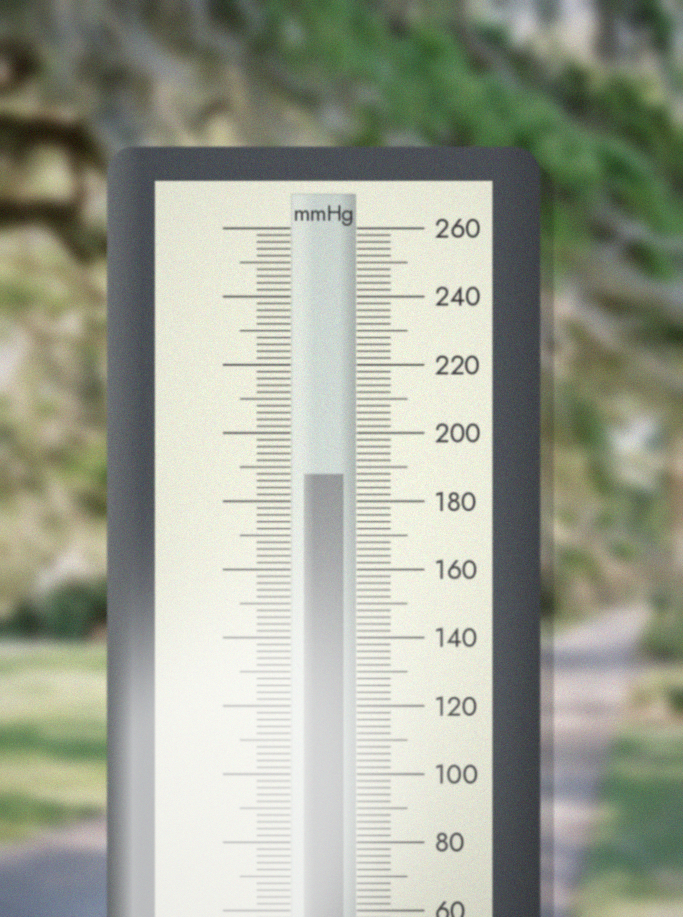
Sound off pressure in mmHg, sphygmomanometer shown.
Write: 188 mmHg
